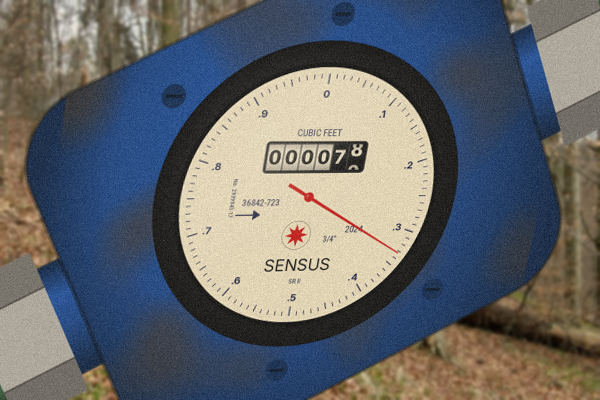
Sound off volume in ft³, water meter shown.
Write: 78.33 ft³
